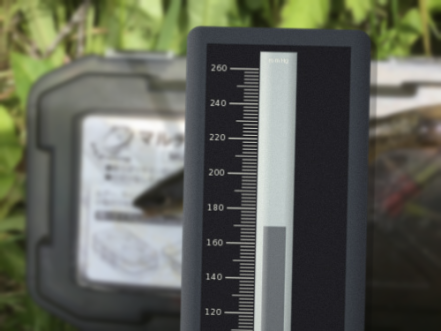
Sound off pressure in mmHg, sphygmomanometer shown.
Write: 170 mmHg
